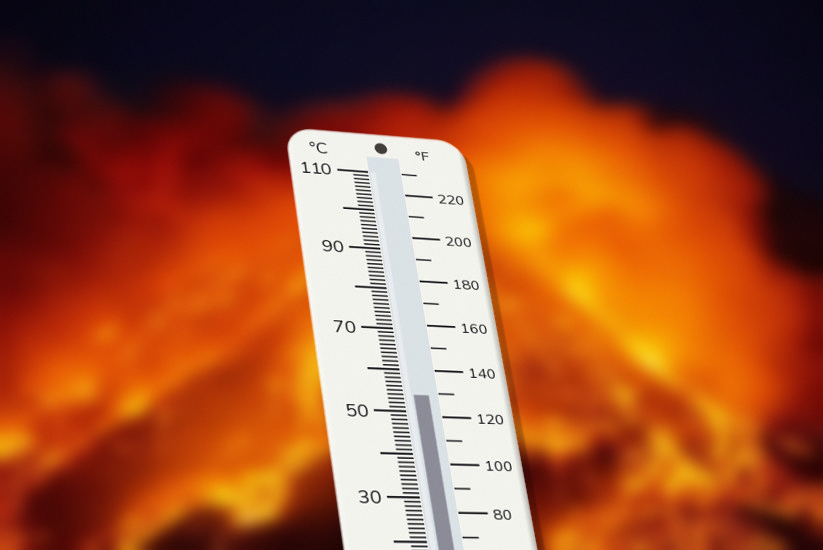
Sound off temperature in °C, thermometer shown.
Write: 54 °C
